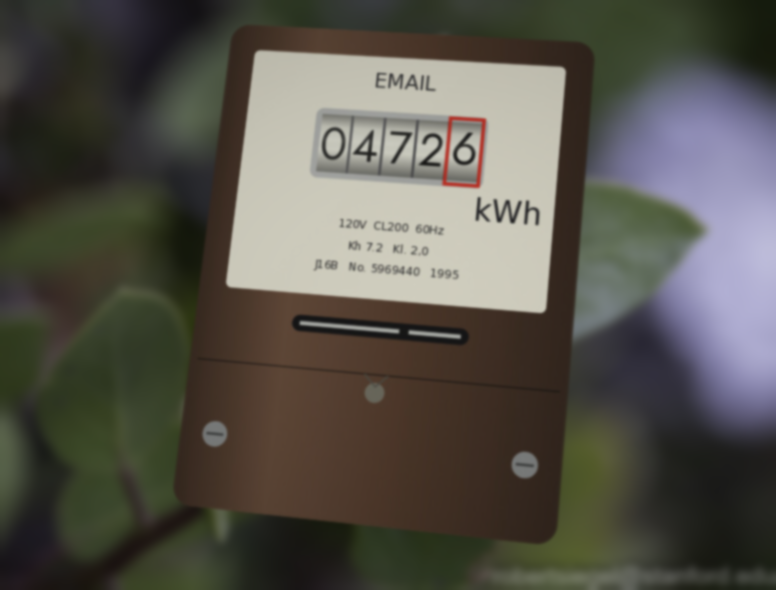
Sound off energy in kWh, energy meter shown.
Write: 472.6 kWh
